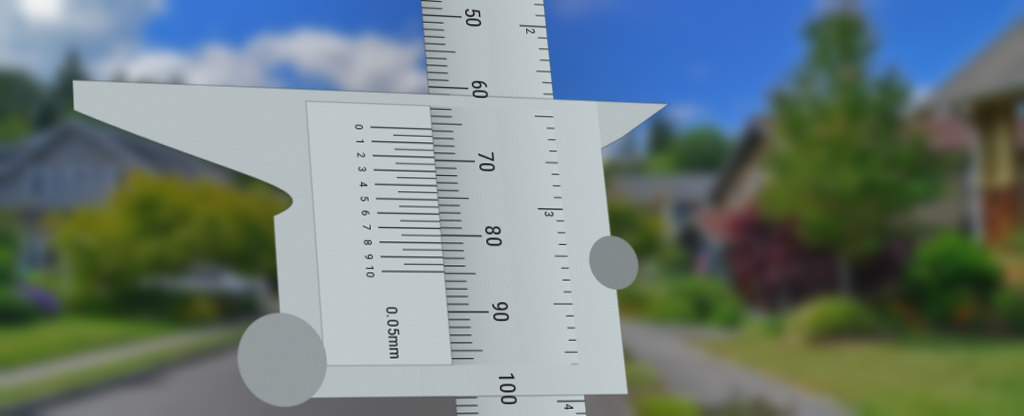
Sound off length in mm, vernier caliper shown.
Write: 65.8 mm
